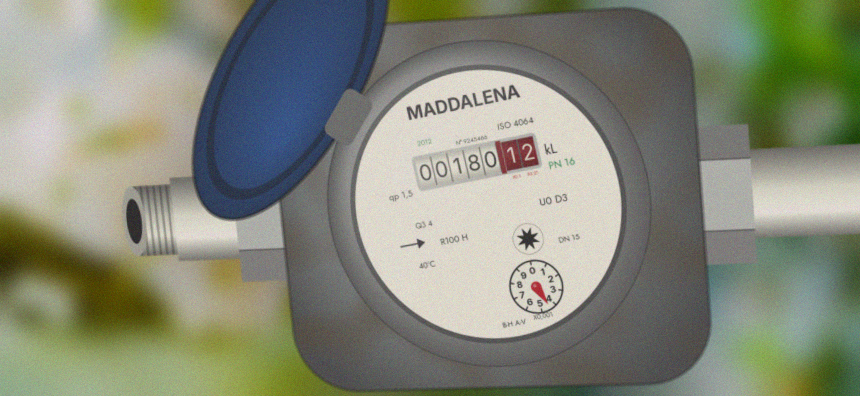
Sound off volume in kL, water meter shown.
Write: 180.124 kL
